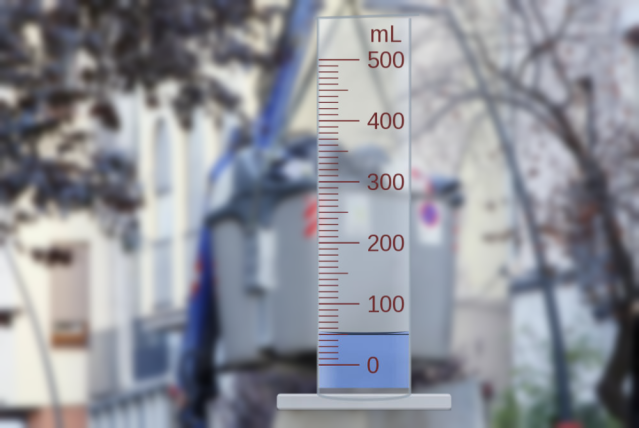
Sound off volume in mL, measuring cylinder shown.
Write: 50 mL
